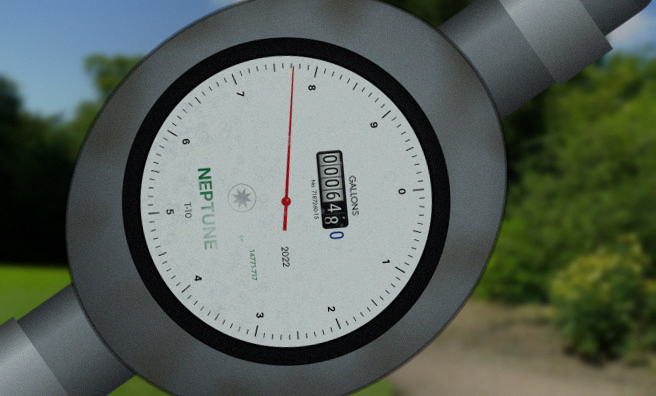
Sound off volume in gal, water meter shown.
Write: 6477.7 gal
